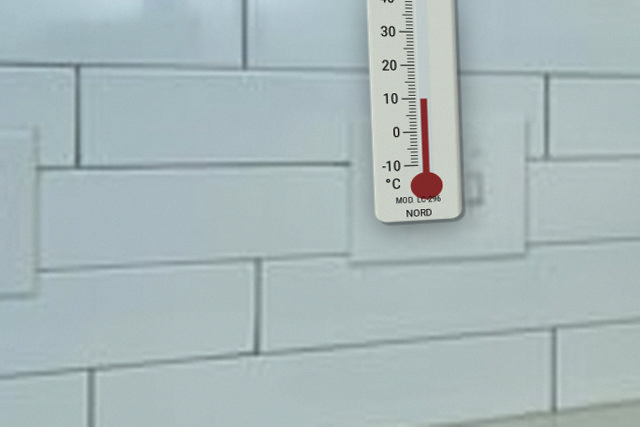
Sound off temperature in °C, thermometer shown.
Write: 10 °C
